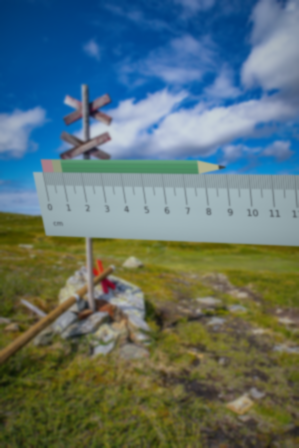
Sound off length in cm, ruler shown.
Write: 9 cm
